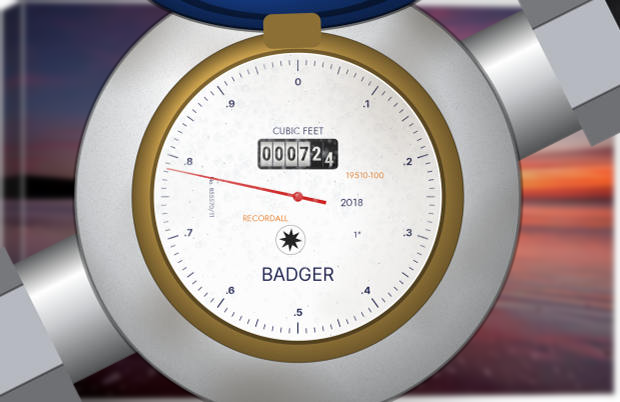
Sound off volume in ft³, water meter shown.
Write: 723.78 ft³
